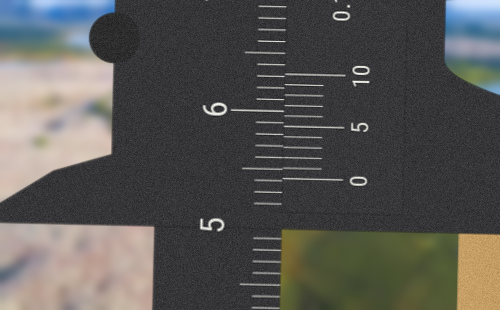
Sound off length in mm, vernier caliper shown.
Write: 54.2 mm
